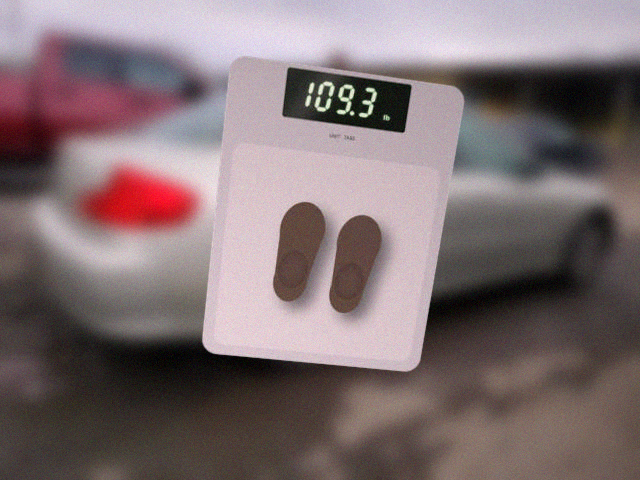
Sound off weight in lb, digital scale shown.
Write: 109.3 lb
